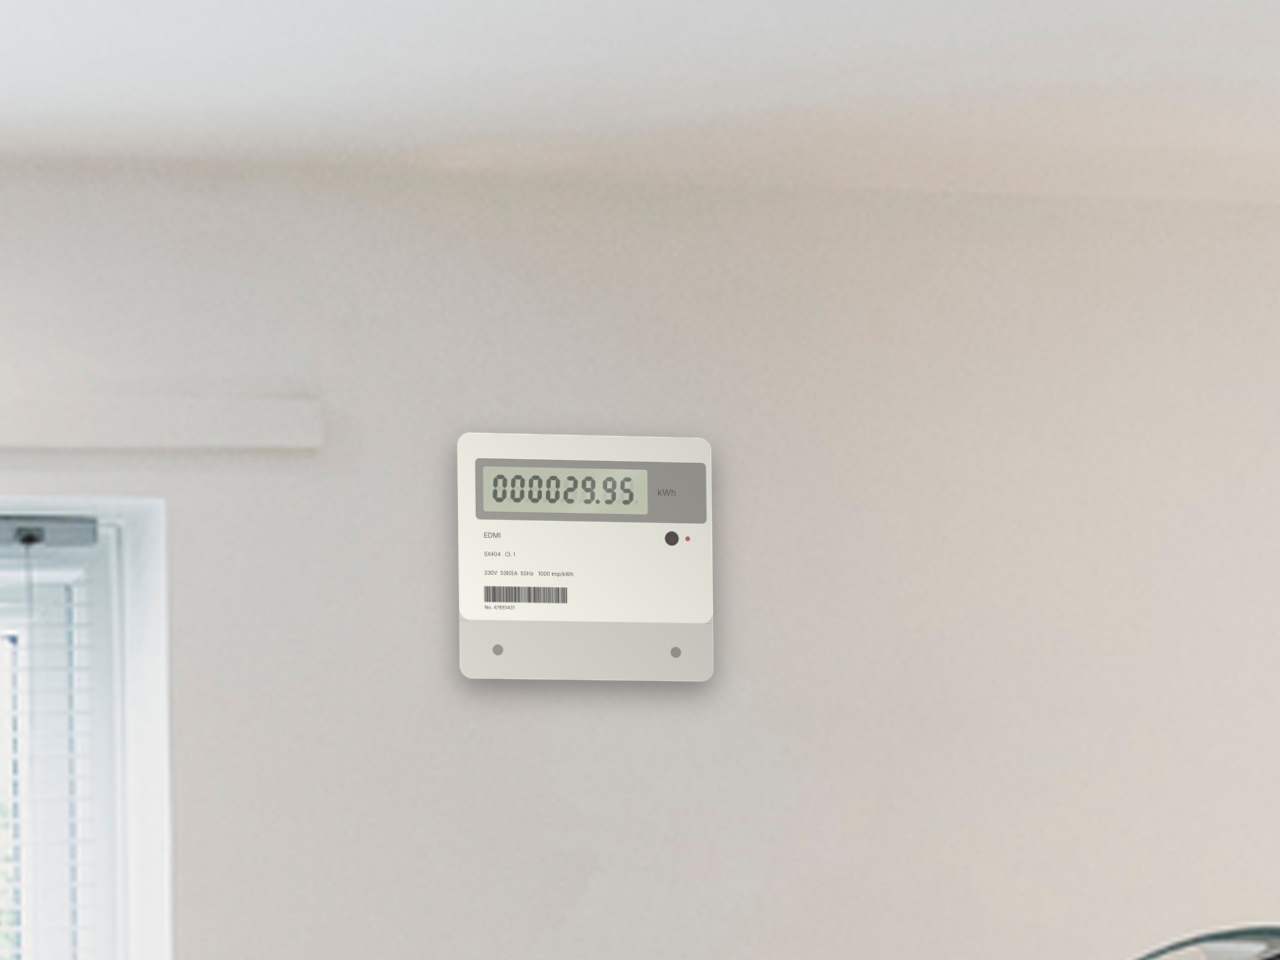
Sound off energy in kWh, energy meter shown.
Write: 29.95 kWh
